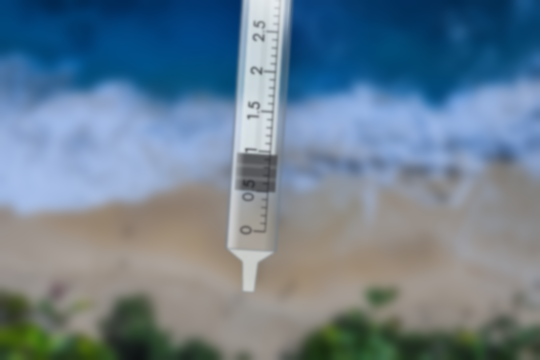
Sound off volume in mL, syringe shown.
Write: 0.5 mL
